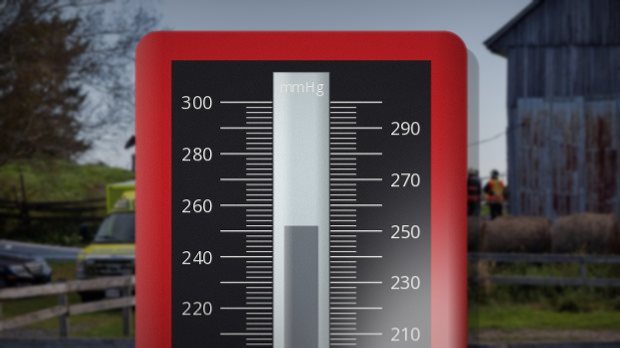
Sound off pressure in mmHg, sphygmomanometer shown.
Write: 252 mmHg
